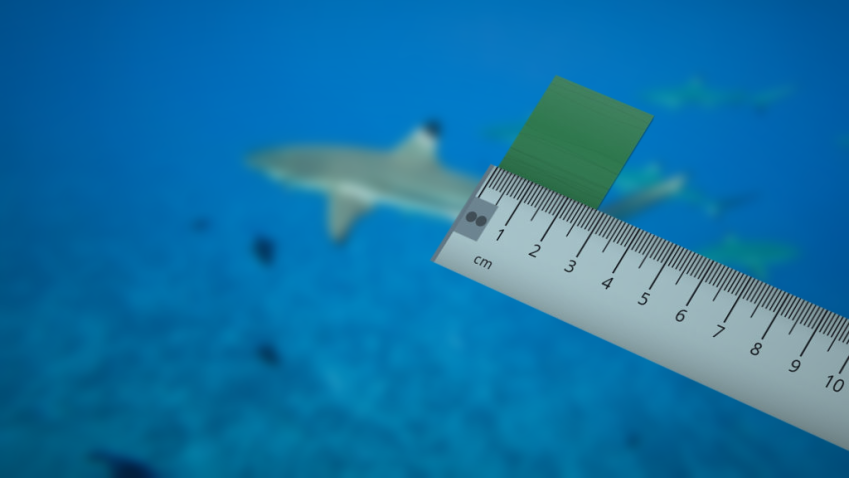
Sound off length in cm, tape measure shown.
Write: 2.8 cm
